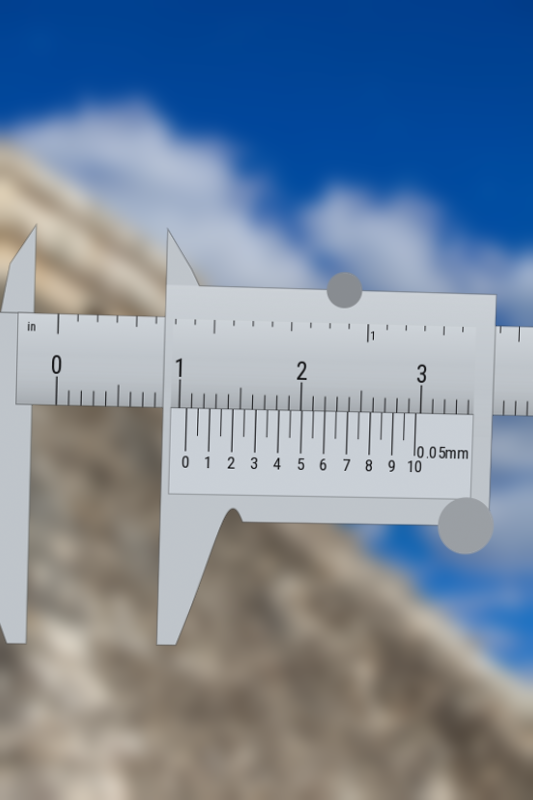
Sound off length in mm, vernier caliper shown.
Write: 10.6 mm
